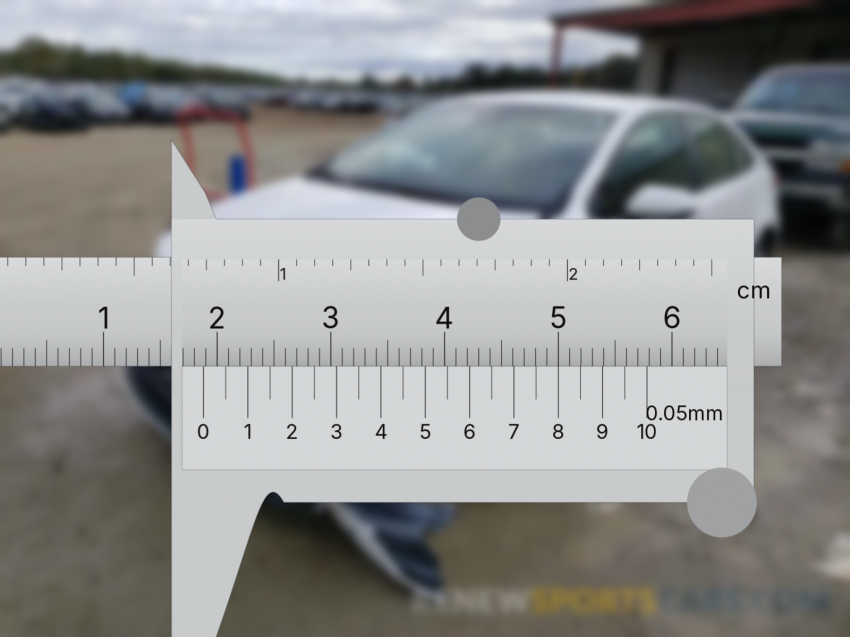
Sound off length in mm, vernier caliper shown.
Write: 18.8 mm
